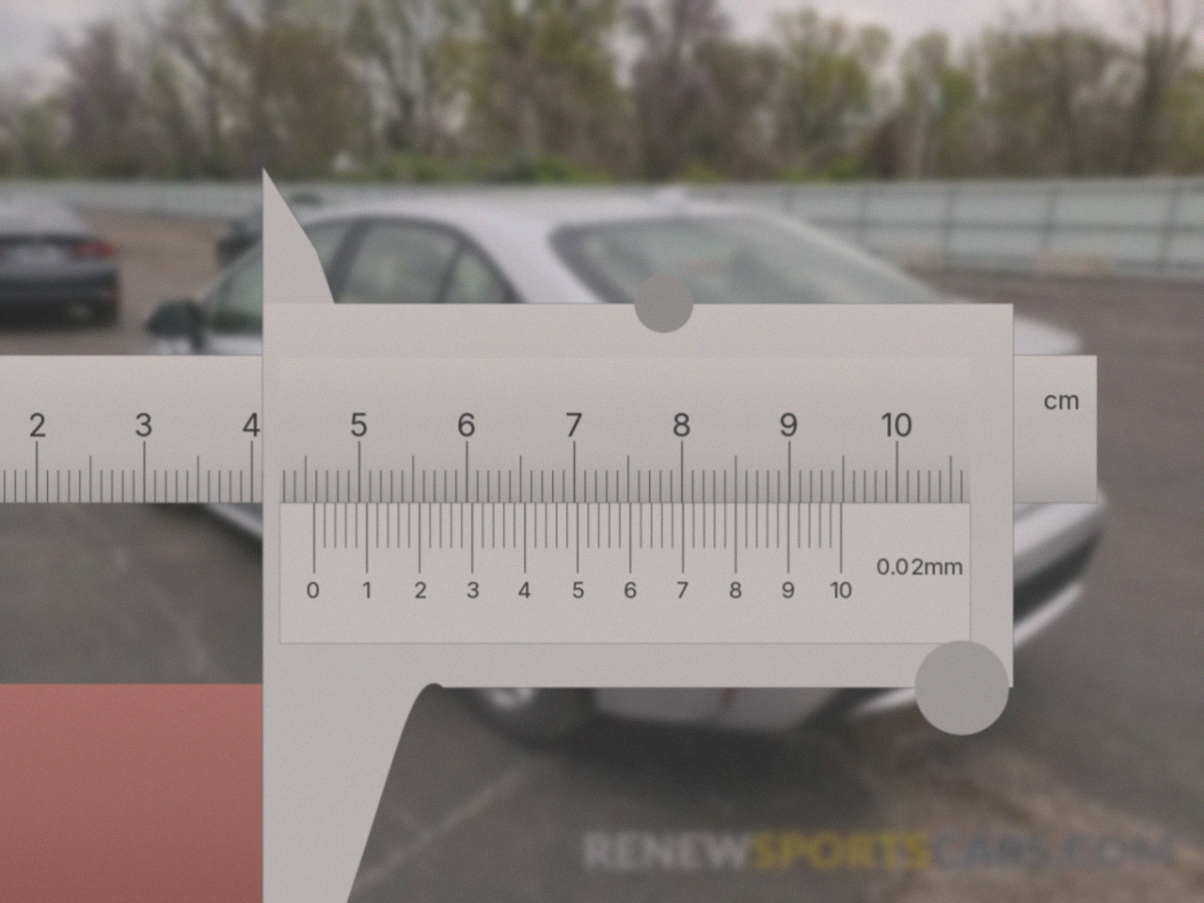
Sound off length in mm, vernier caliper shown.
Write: 45.8 mm
